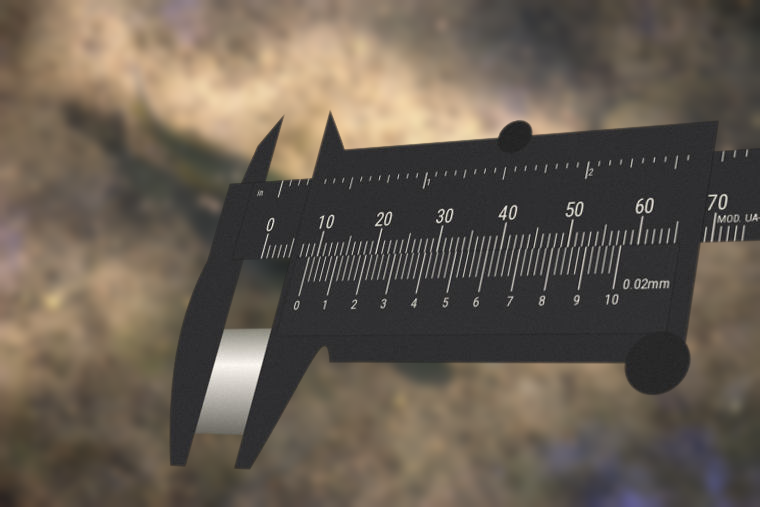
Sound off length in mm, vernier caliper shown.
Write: 8.6 mm
